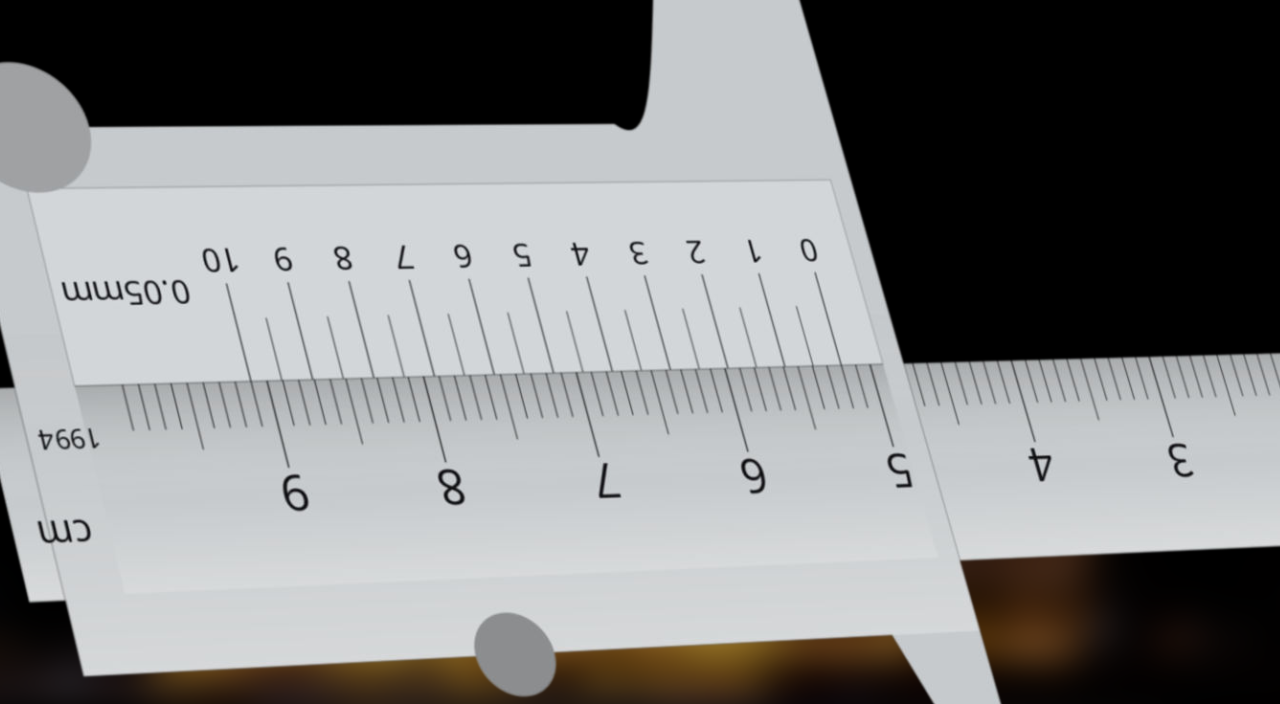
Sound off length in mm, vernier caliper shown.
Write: 52.0 mm
